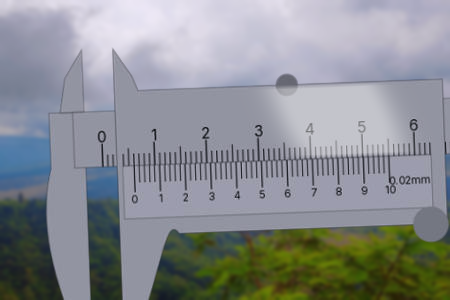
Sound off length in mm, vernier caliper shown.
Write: 6.0 mm
